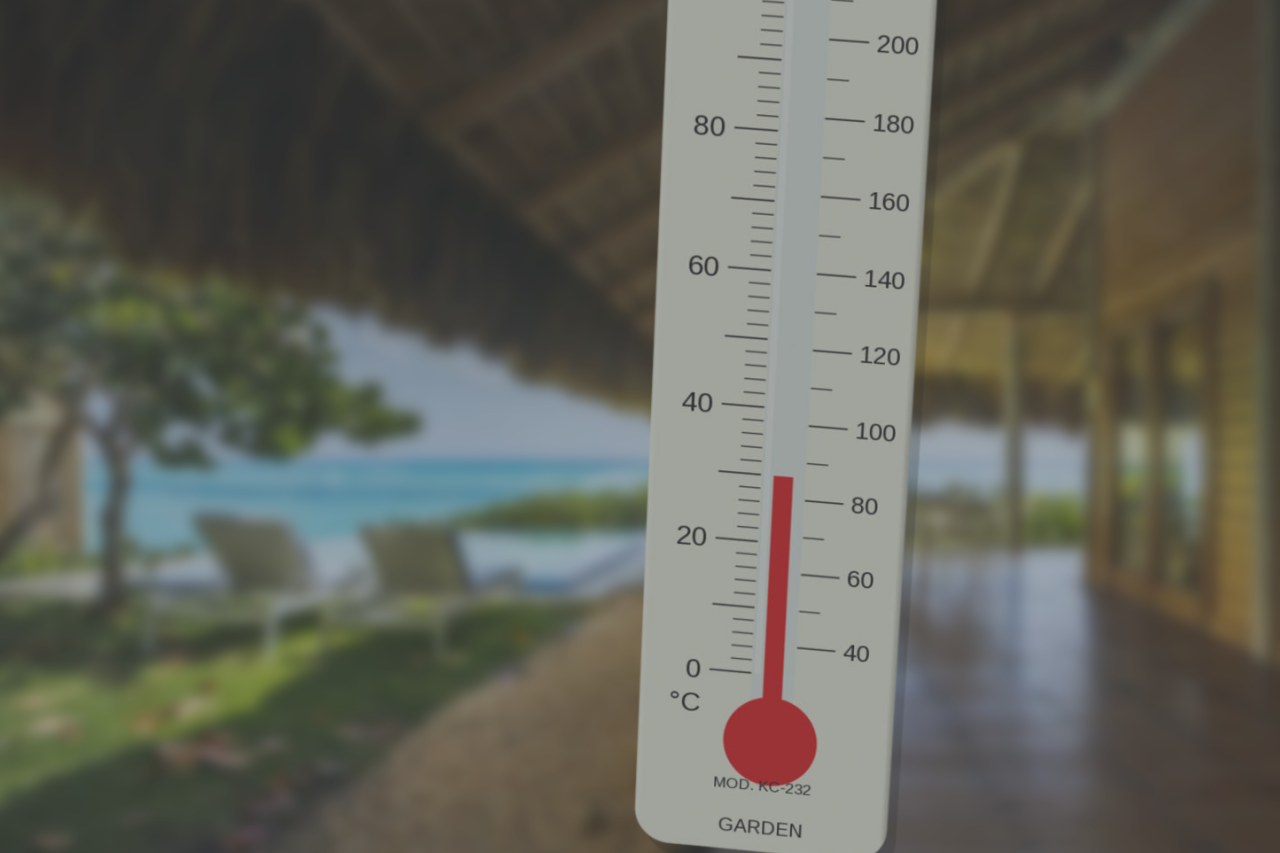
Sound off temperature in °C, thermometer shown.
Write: 30 °C
